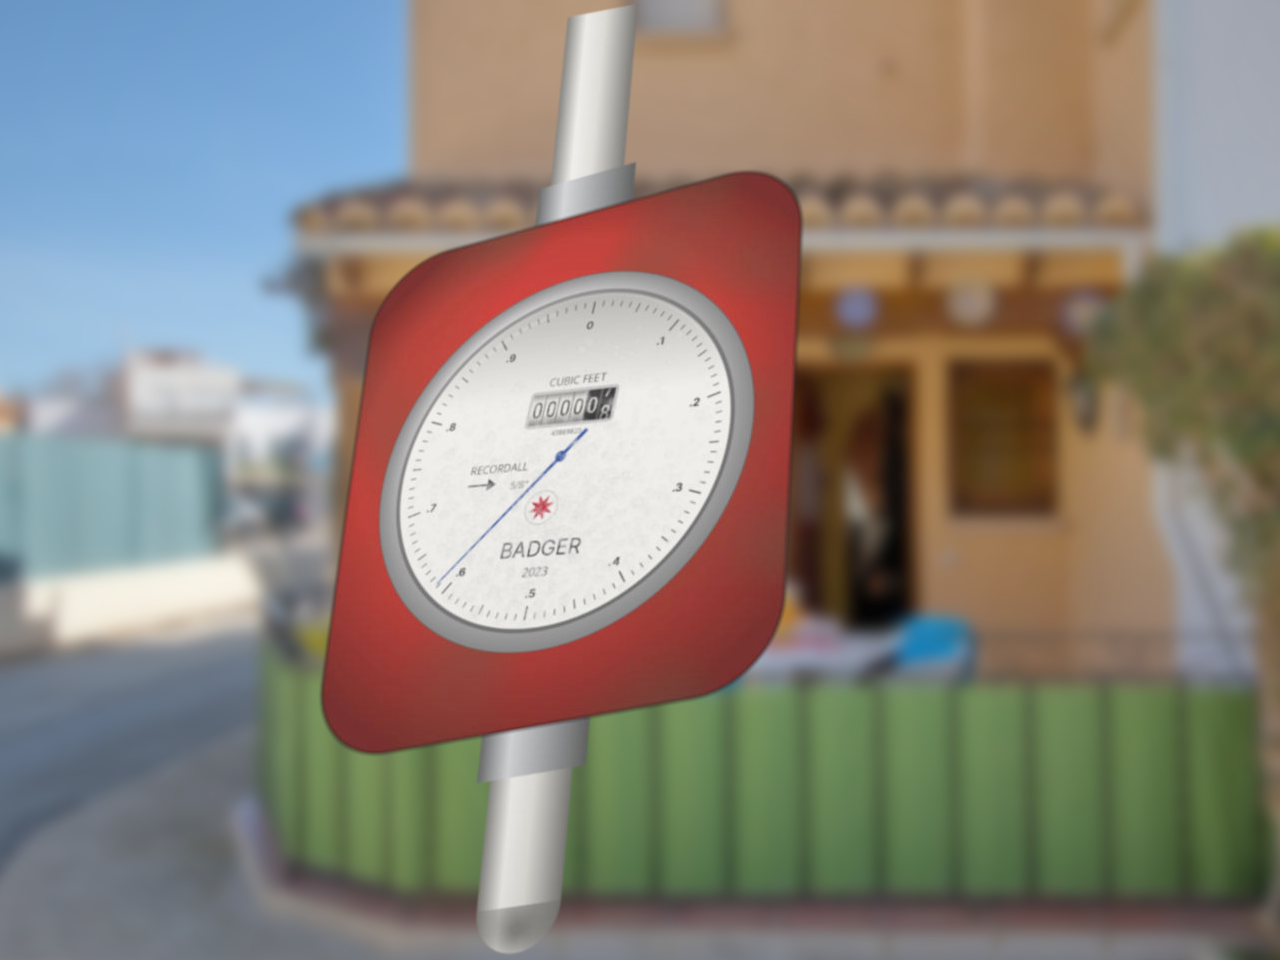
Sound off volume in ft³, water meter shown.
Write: 7.61 ft³
